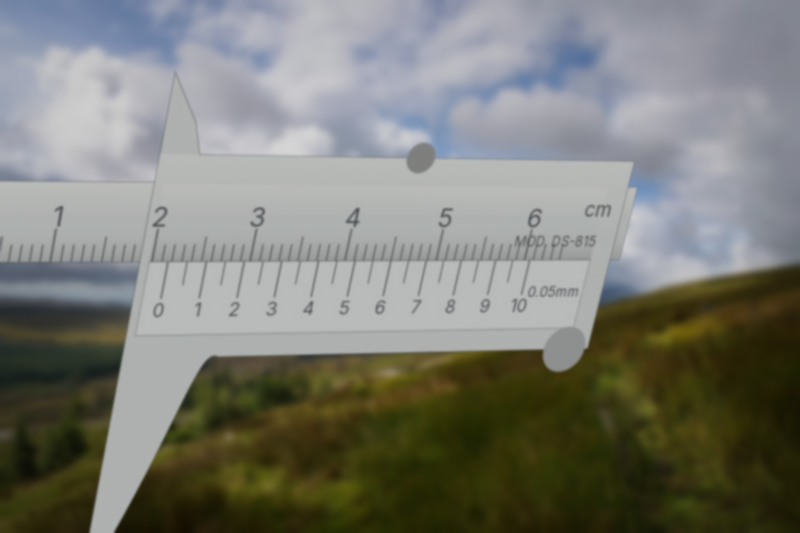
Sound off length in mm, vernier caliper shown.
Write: 21.6 mm
